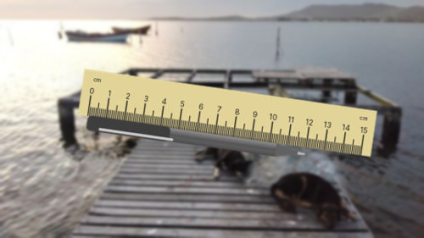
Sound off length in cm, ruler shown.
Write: 12 cm
